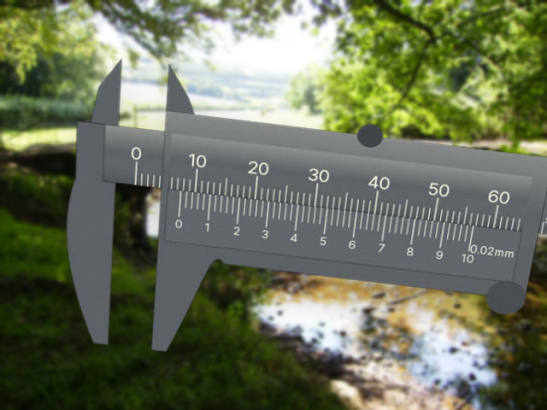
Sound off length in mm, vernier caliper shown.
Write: 7.6 mm
